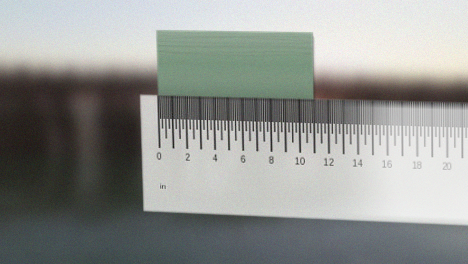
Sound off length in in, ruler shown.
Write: 11 in
